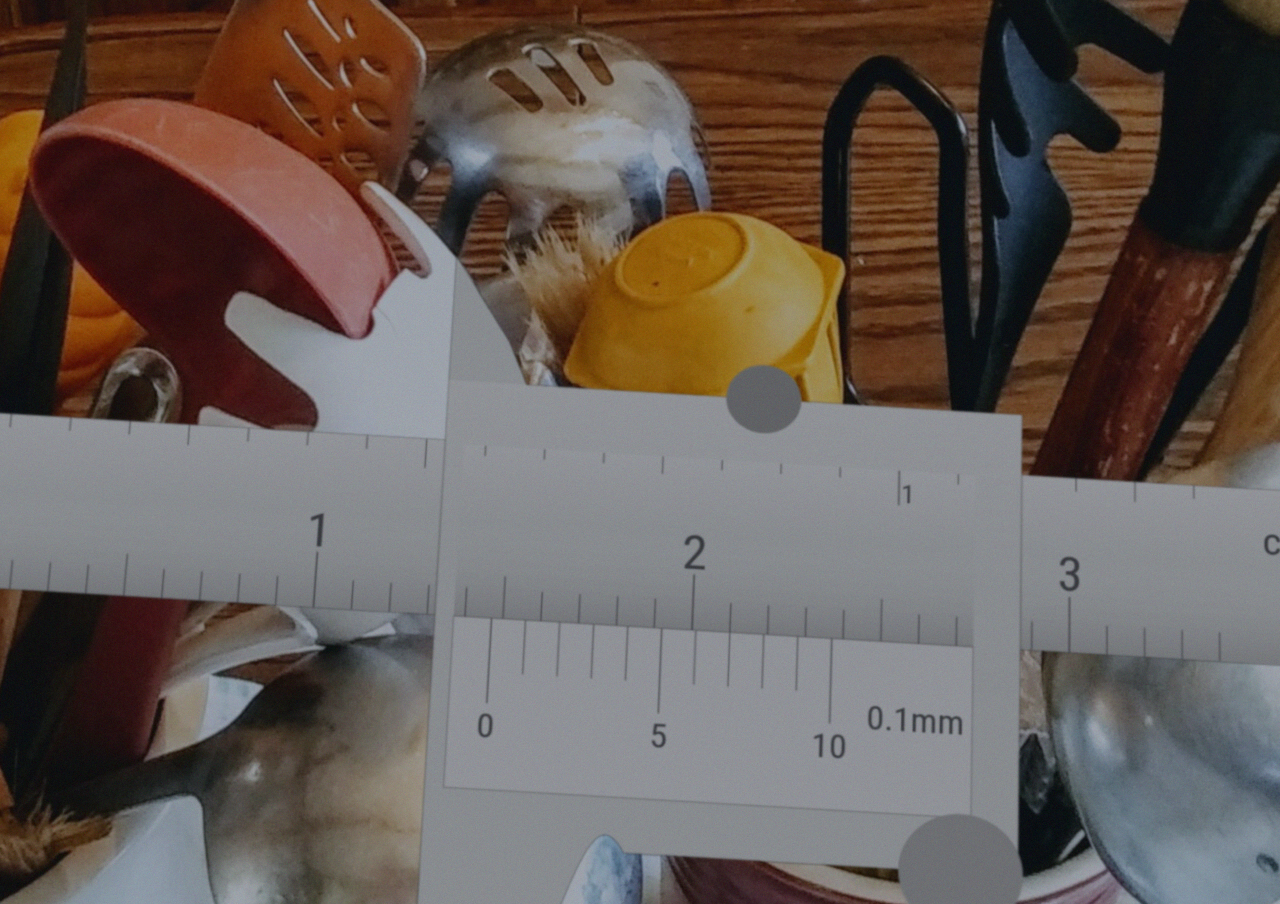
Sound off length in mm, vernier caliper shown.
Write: 14.7 mm
